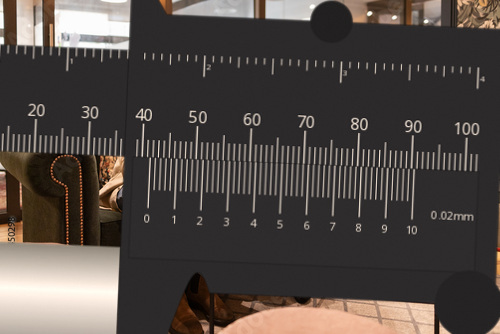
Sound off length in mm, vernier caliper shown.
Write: 41.5 mm
